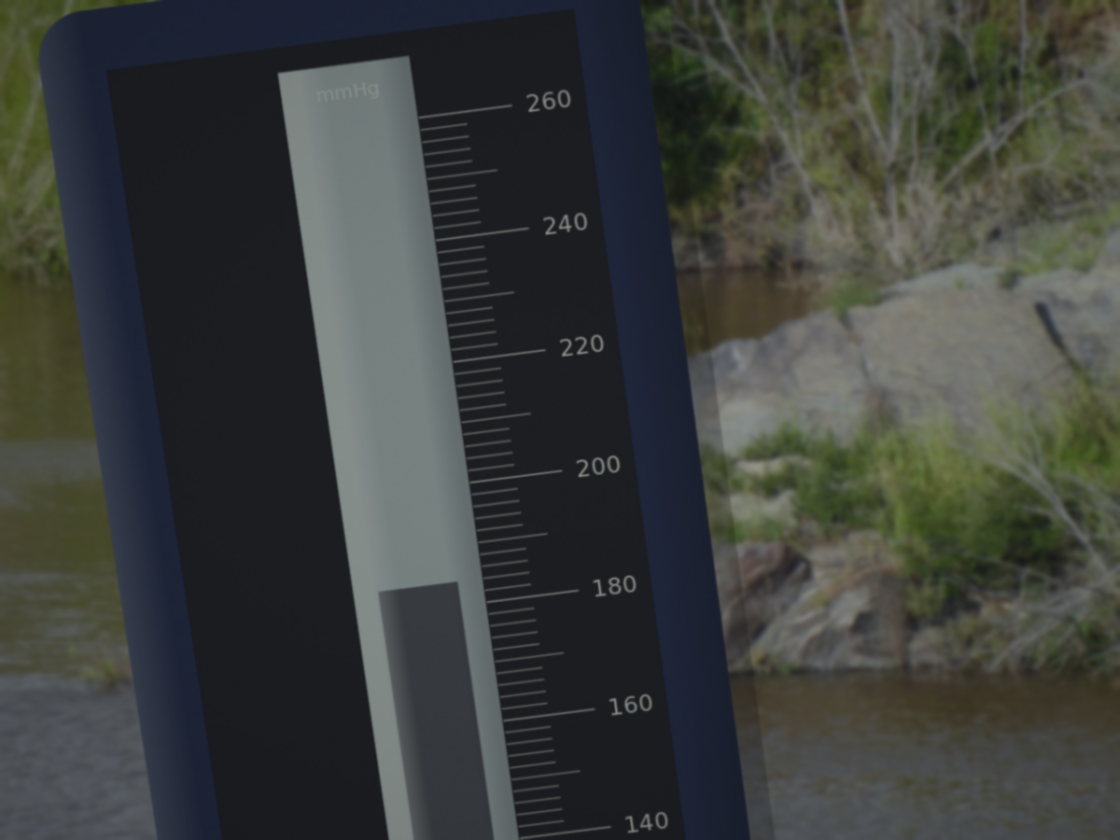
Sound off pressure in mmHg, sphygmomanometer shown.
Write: 184 mmHg
